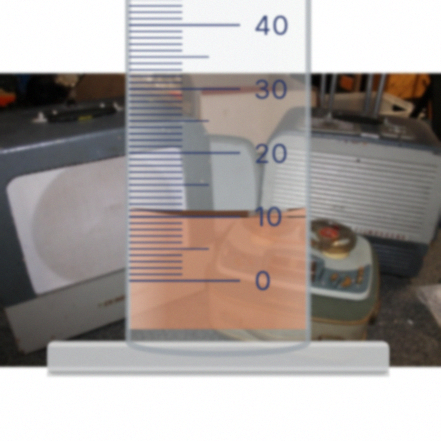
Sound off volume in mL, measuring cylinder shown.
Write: 10 mL
